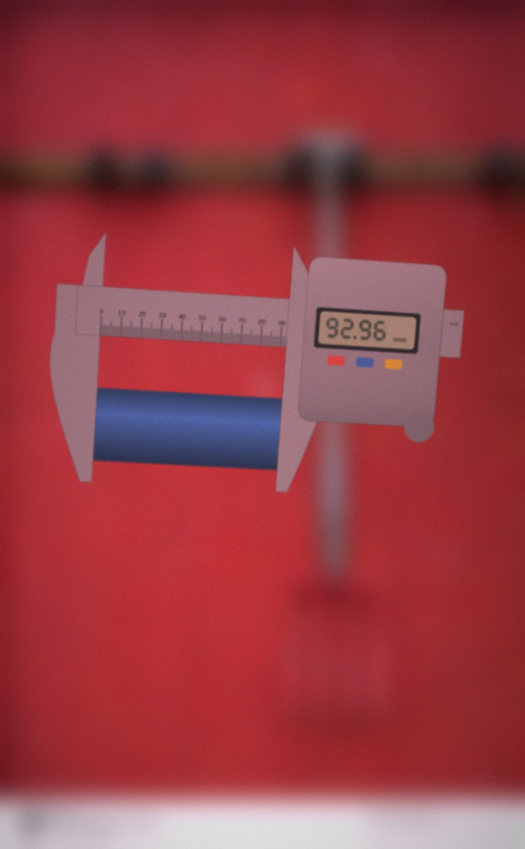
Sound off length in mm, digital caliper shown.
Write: 92.96 mm
